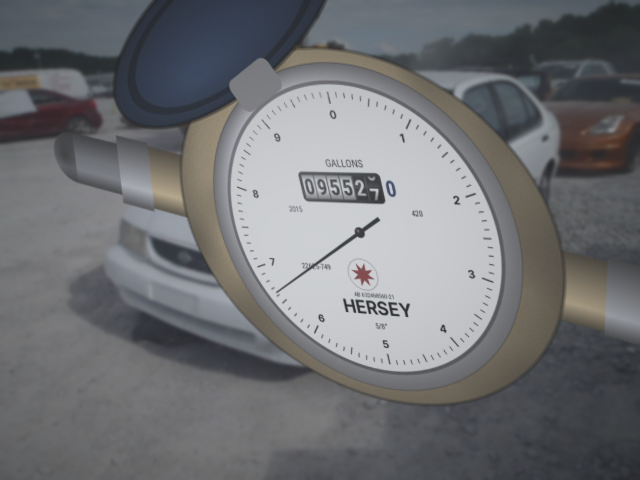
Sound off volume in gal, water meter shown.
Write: 955266.6 gal
